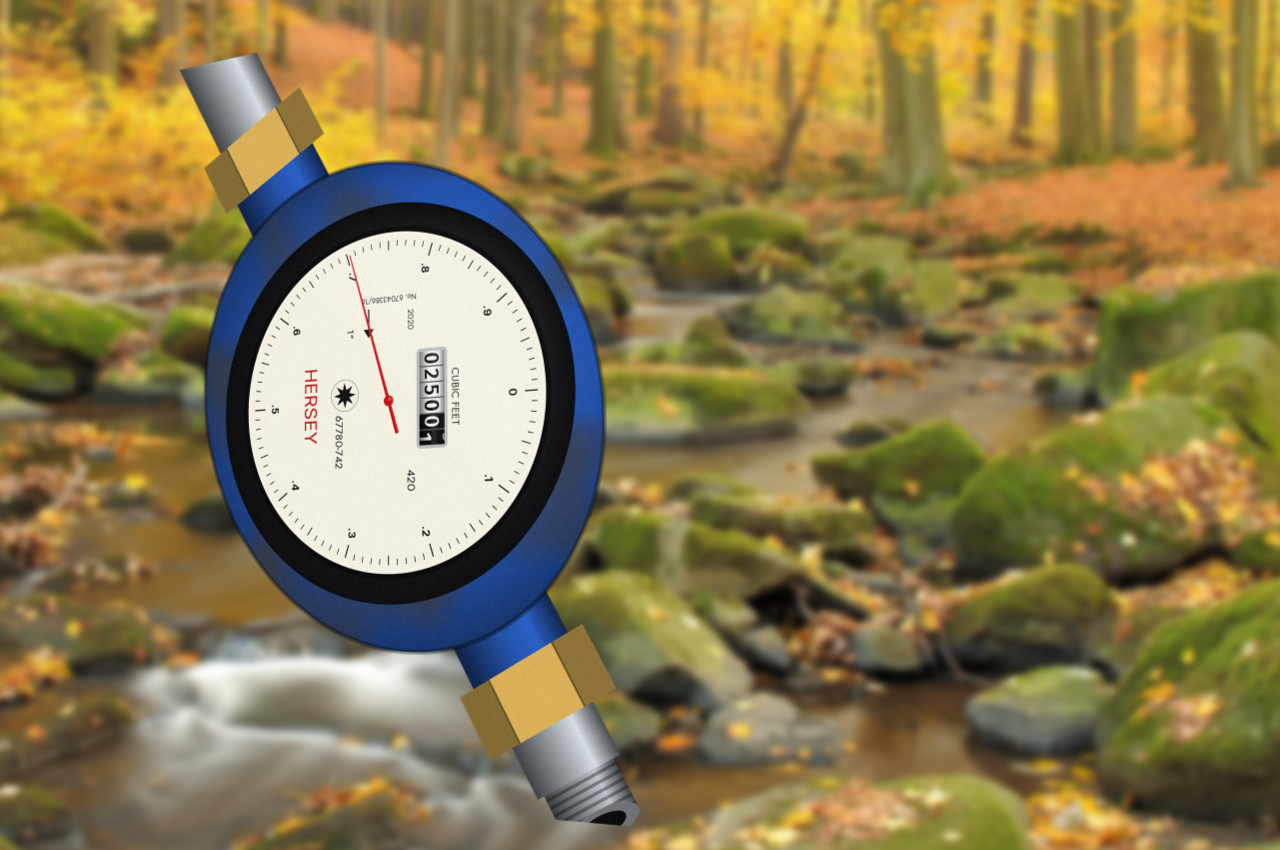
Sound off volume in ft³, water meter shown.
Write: 25000.70 ft³
